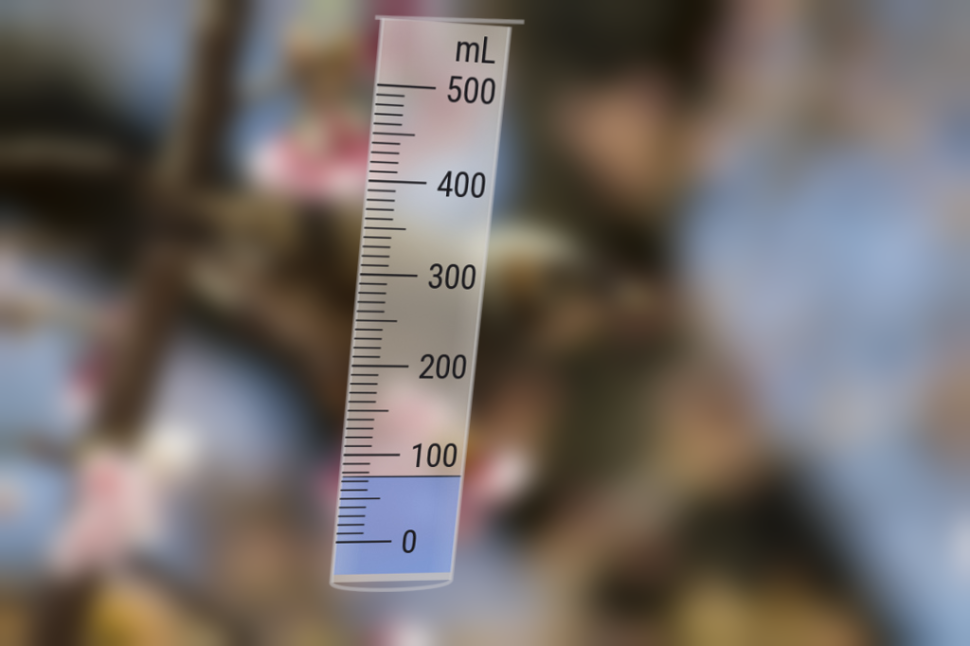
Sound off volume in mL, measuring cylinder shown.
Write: 75 mL
